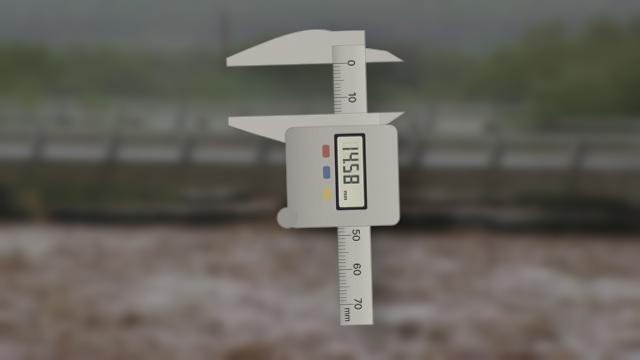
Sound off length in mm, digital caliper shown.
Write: 14.58 mm
